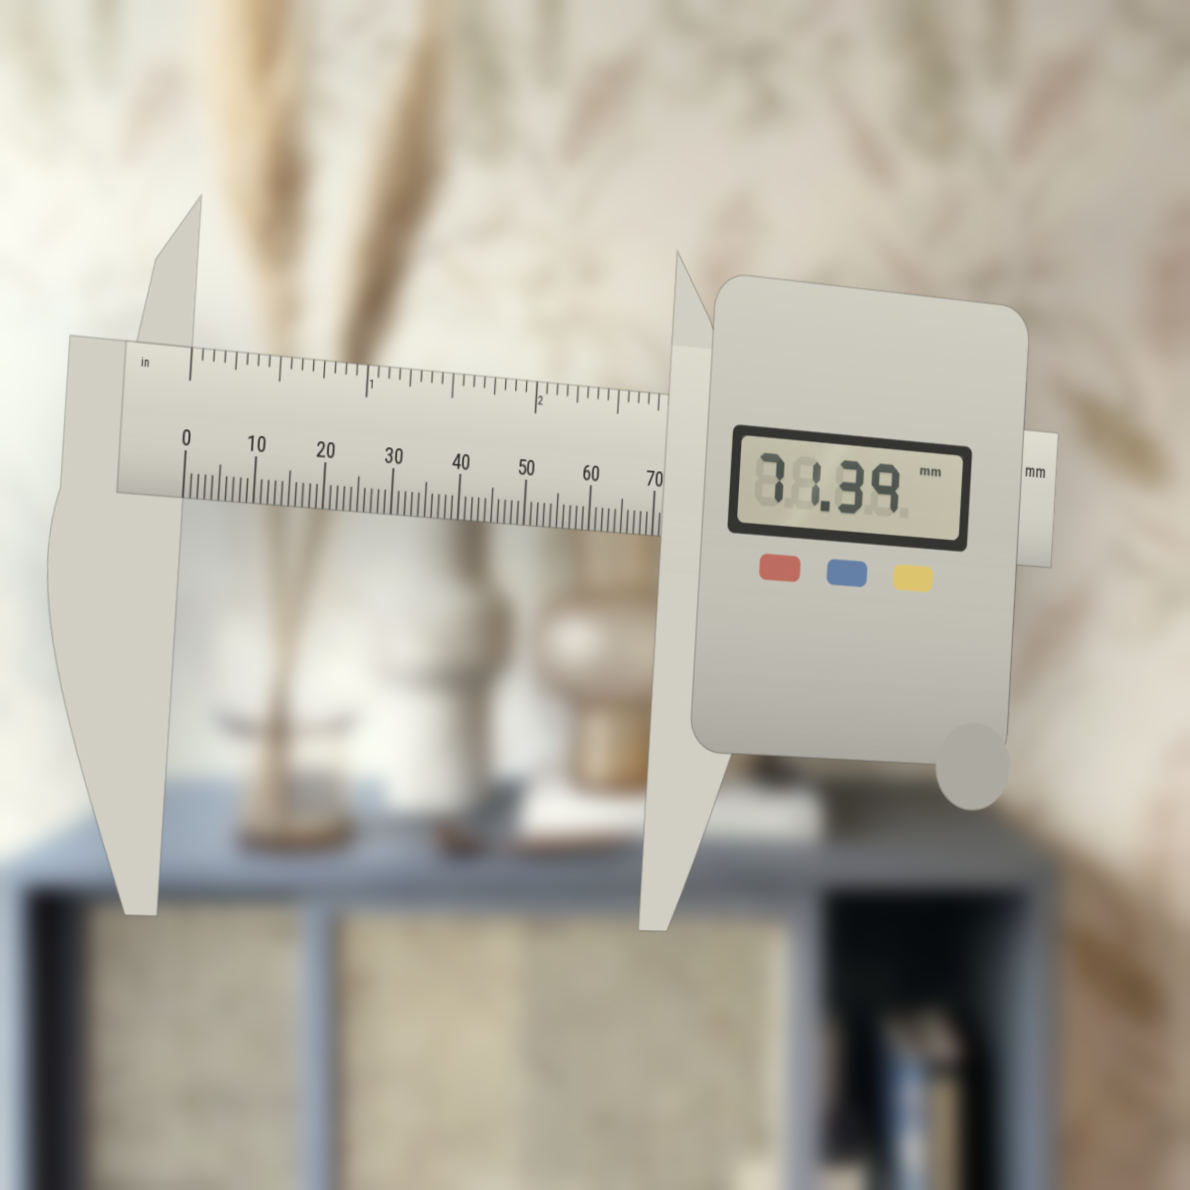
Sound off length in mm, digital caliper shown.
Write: 71.39 mm
